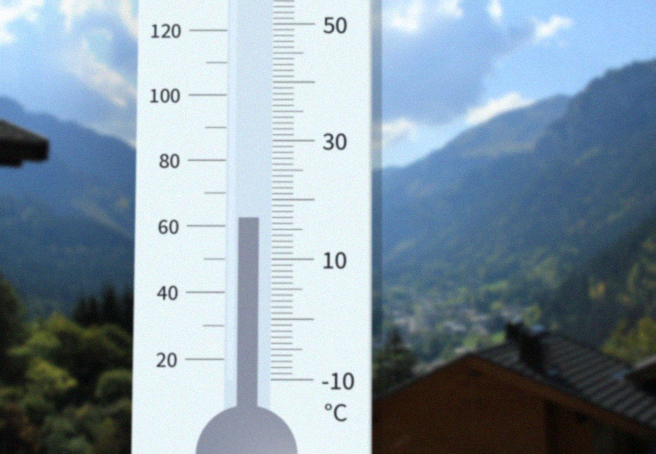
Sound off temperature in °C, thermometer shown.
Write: 17 °C
